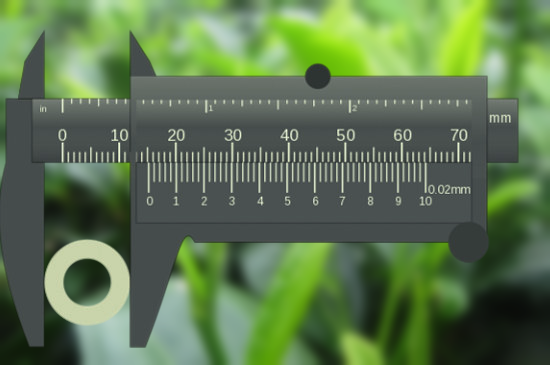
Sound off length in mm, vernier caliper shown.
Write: 15.2 mm
